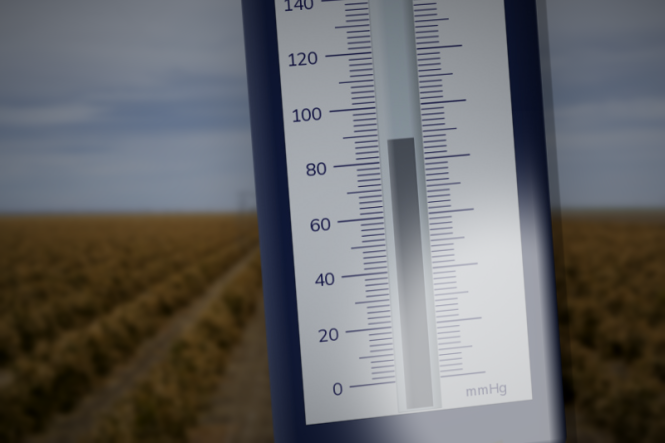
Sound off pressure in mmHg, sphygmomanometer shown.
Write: 88 mmHg
